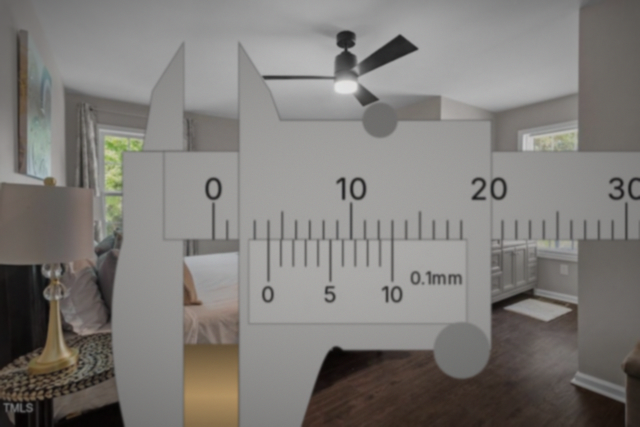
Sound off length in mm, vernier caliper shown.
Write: 4.0 mm
